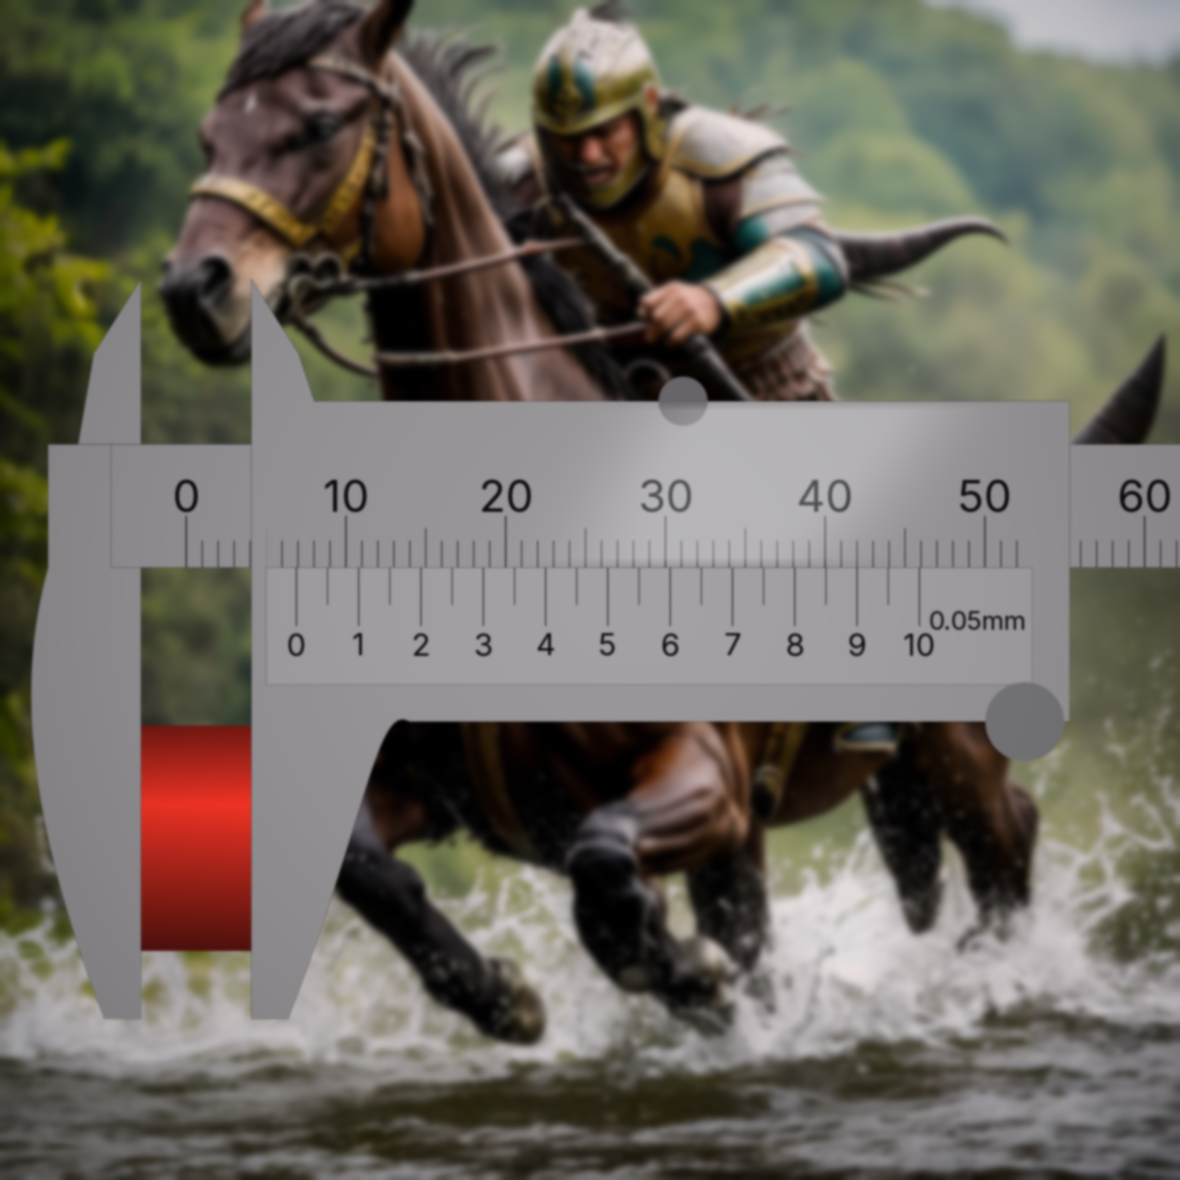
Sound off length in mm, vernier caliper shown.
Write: 6.9 mm
